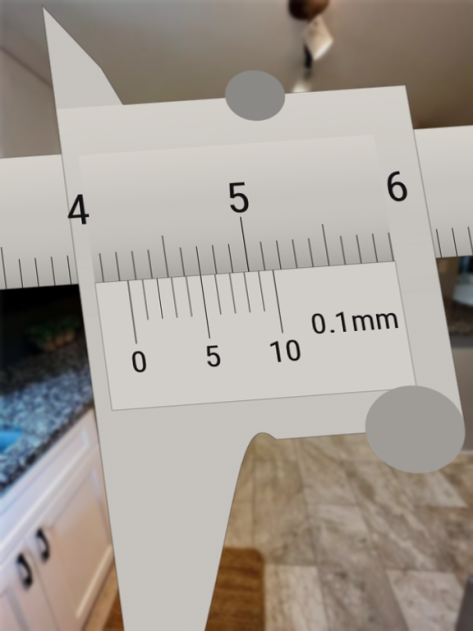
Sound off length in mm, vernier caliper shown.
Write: 42.5 mm
